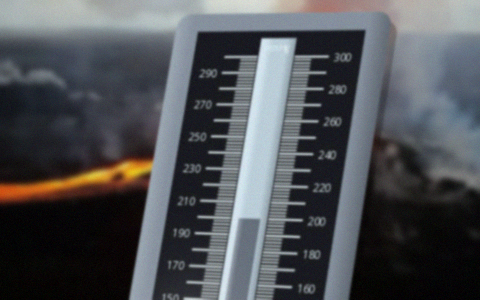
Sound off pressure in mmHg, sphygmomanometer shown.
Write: 200 mmHg
